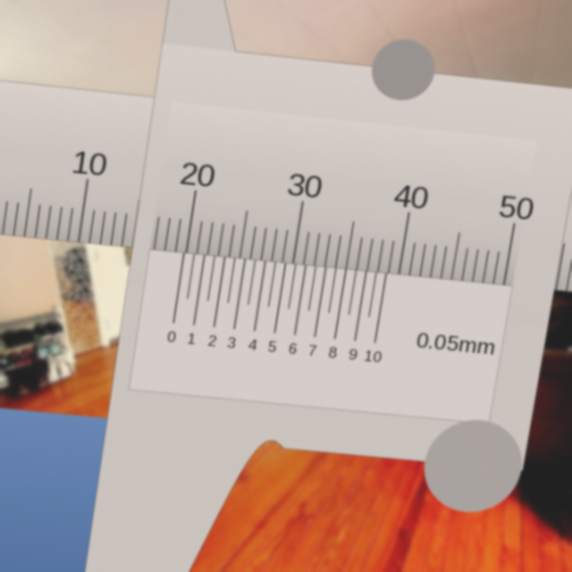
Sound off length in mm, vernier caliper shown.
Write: 19.8 mm
